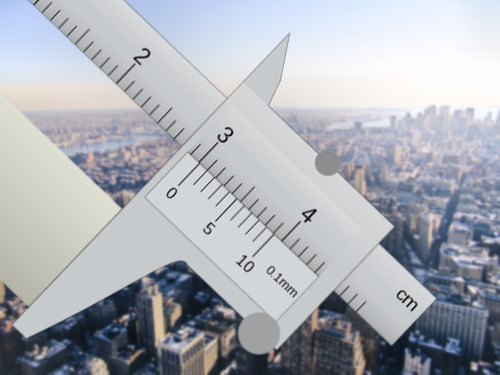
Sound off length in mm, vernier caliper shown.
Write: 30.1 mm
